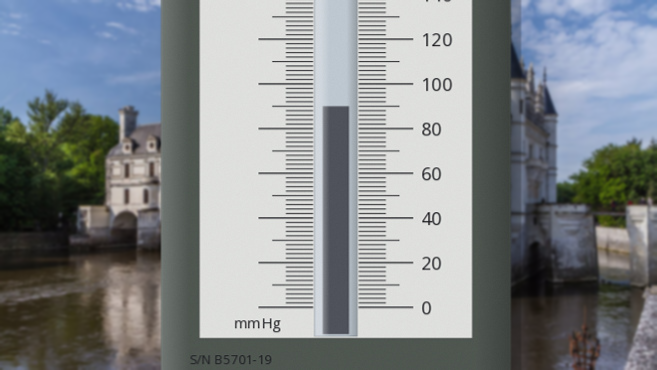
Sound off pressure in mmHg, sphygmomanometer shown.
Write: 90 mmHg
